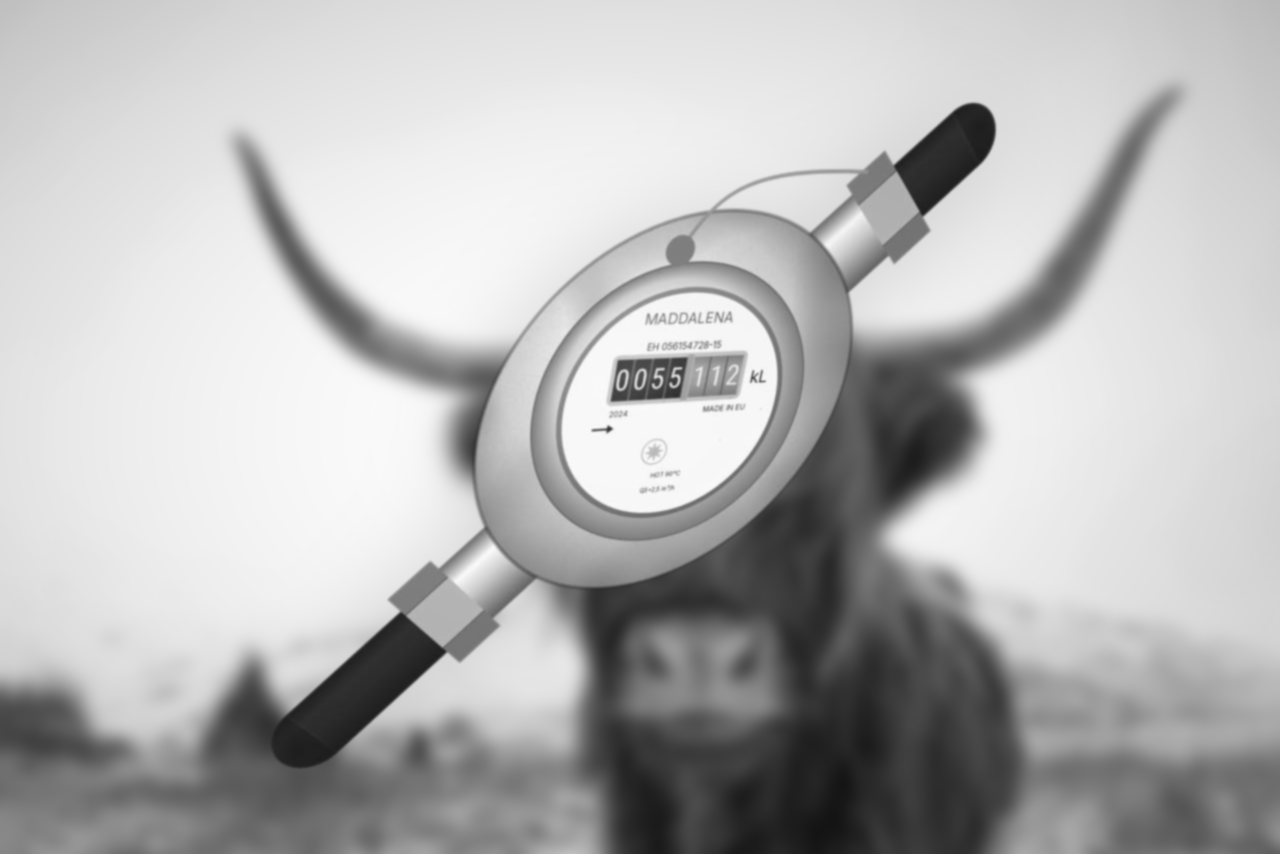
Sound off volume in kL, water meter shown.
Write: 55.112 kL
